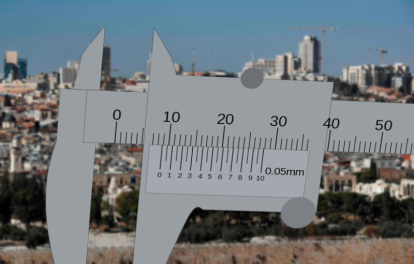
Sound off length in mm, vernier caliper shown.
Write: 8.8 mm
